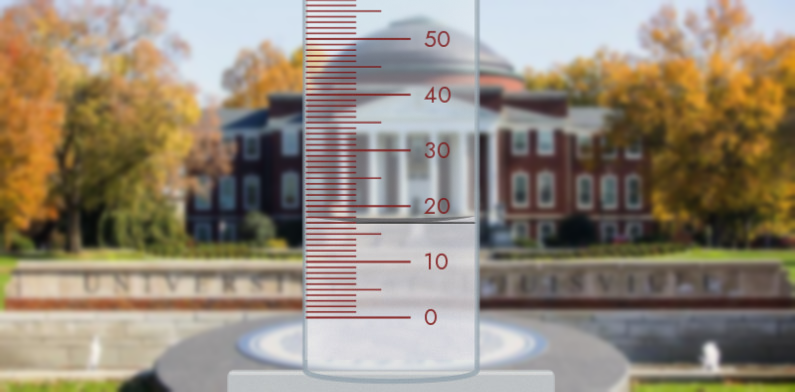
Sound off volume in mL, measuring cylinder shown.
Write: 17 mL
